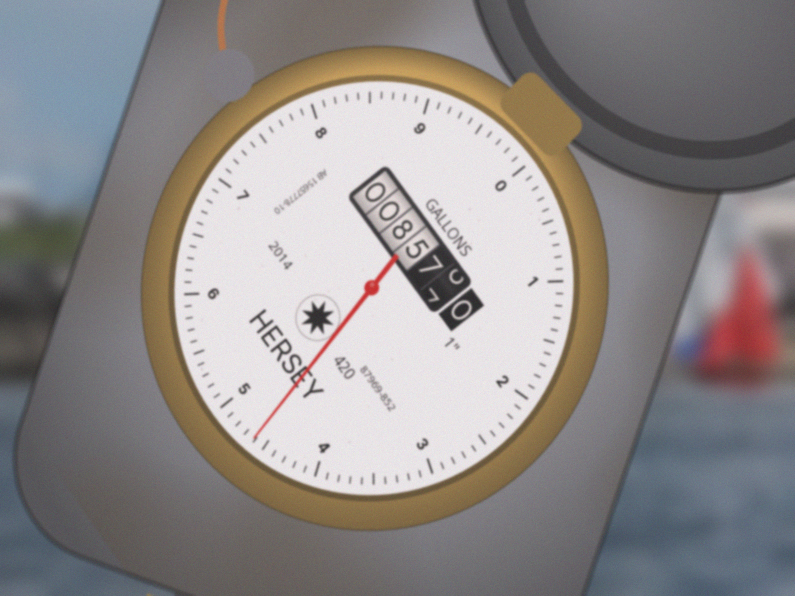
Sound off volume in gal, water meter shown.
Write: 85764.6 gal
